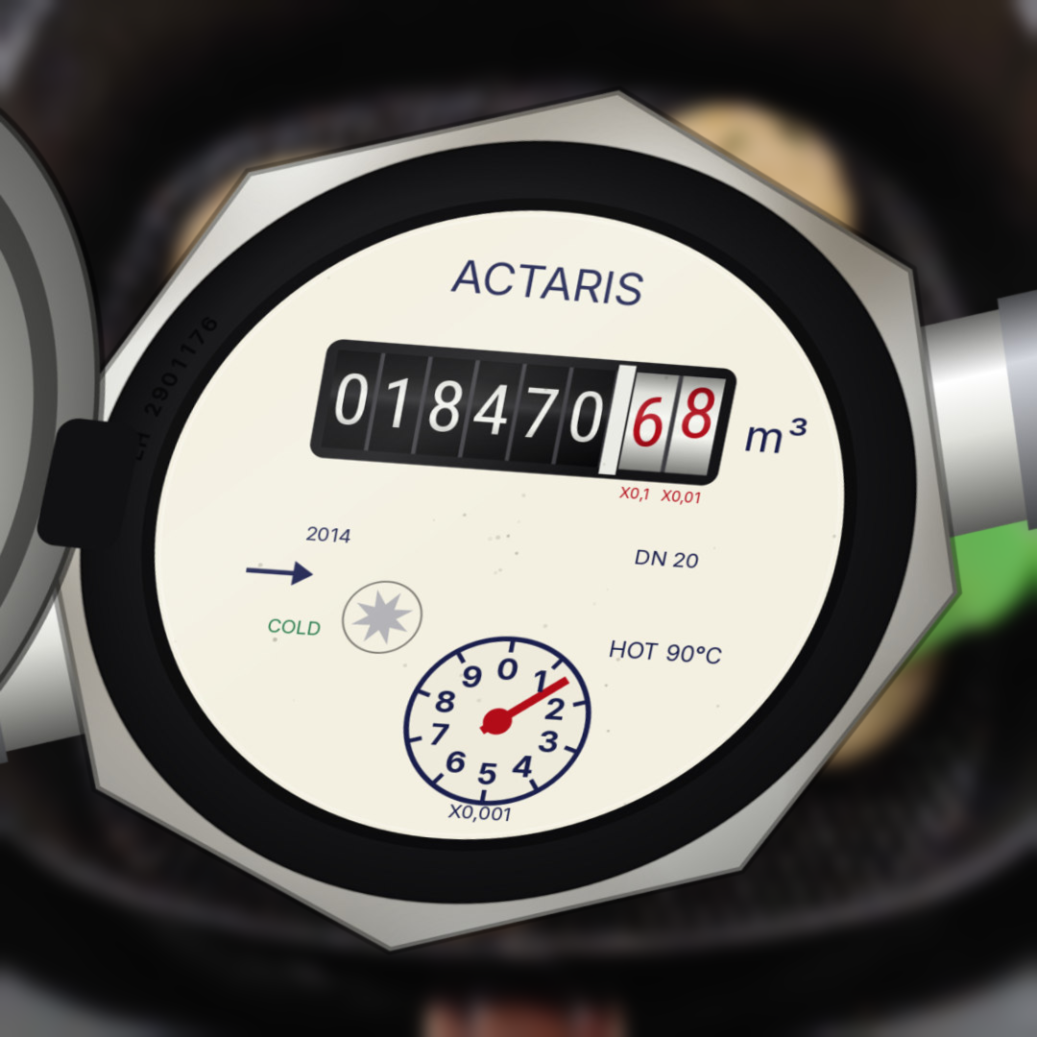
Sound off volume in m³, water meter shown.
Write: 18470.681 m³
